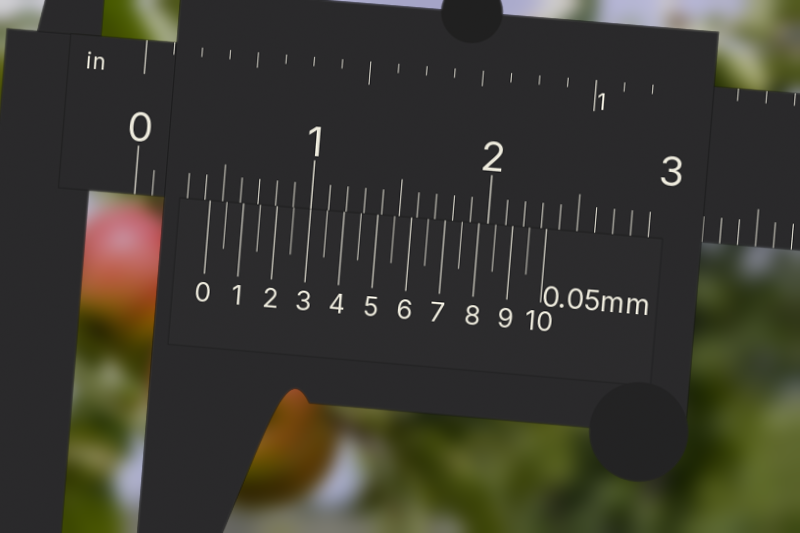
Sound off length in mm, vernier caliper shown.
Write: 4.3 mm
